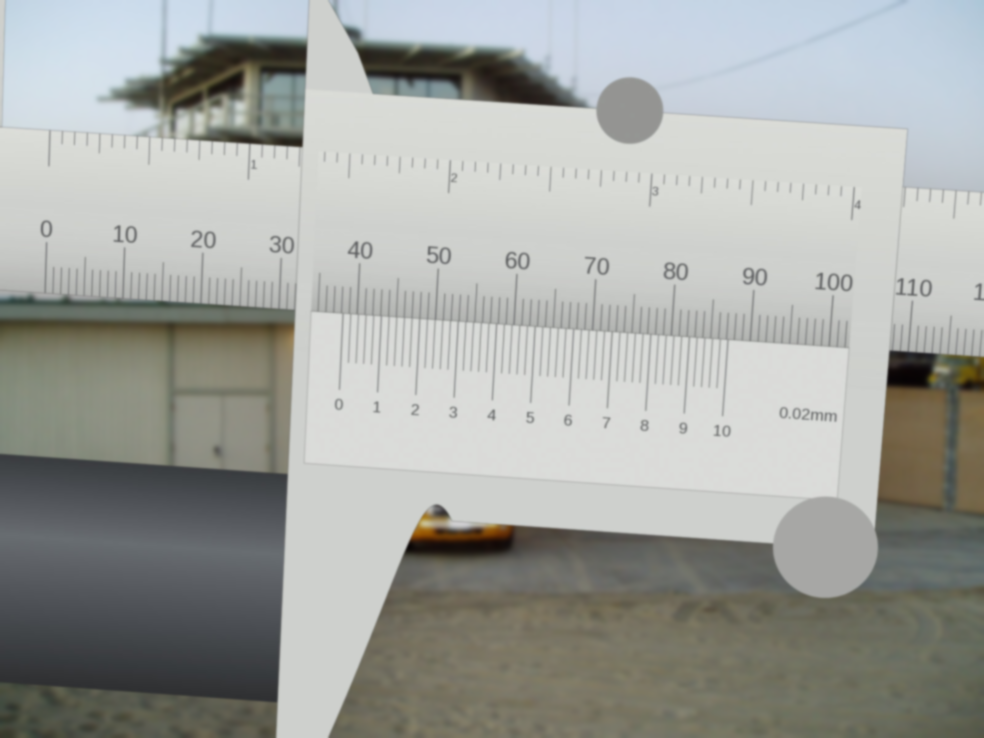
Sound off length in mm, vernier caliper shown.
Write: 38.2 mm
